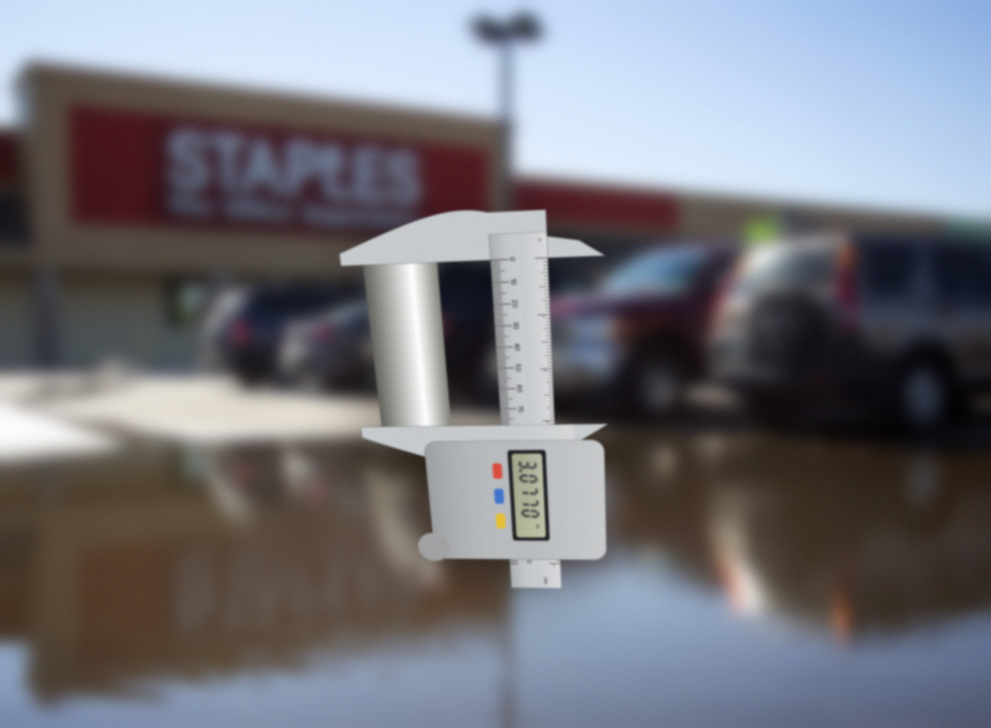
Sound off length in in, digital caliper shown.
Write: 3.0770 in
